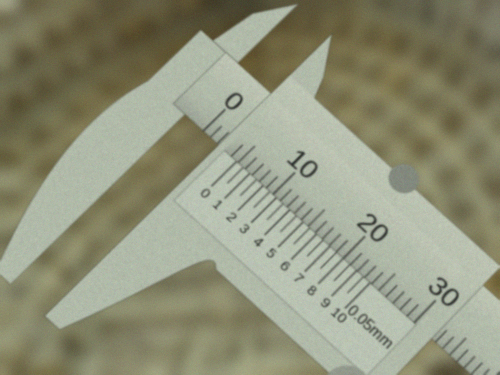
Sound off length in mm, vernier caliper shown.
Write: 4.8 mm
